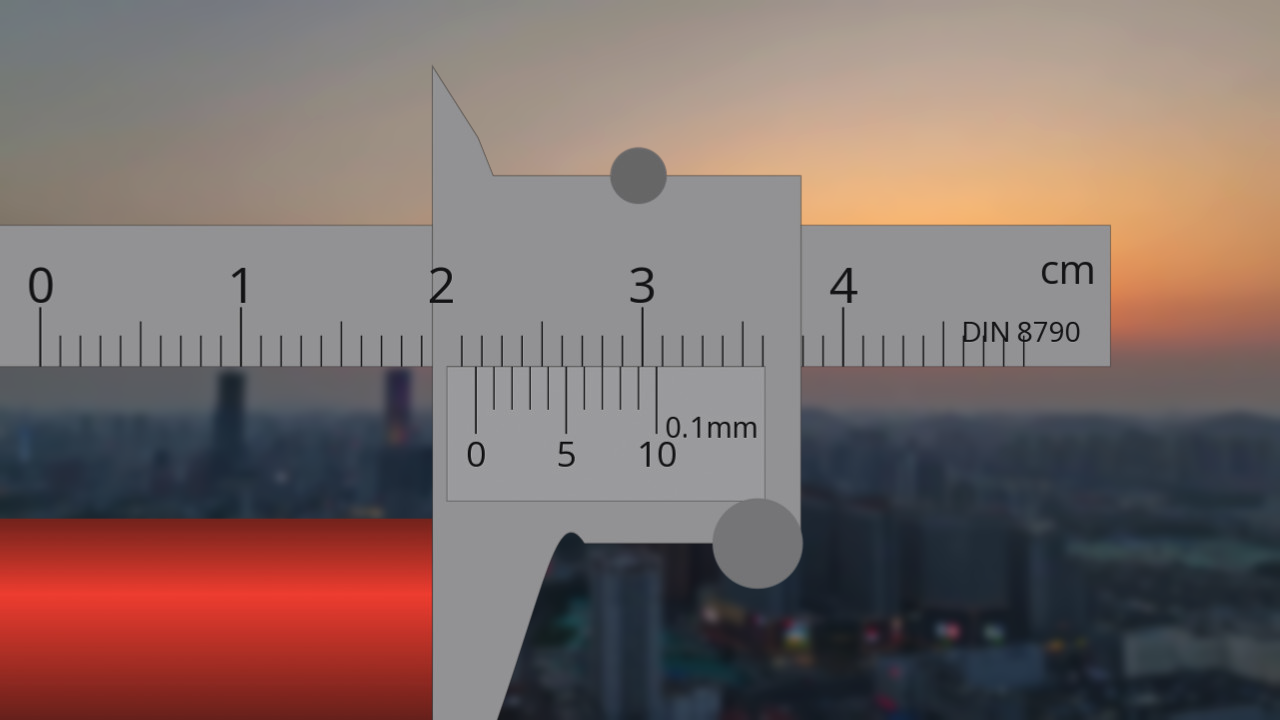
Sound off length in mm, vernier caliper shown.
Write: 21.7 mm
